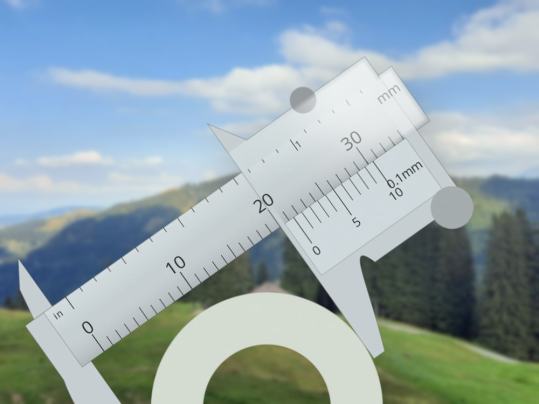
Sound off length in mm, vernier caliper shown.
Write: 21.5 mm
